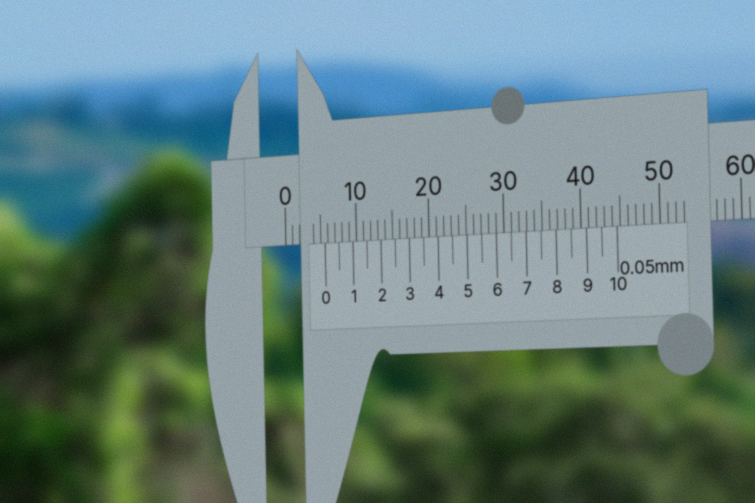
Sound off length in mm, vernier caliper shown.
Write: 5.6 mm
